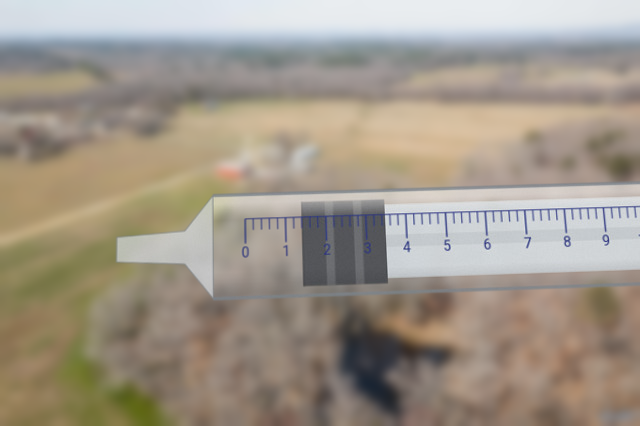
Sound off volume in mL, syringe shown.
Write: 1.4 mL
